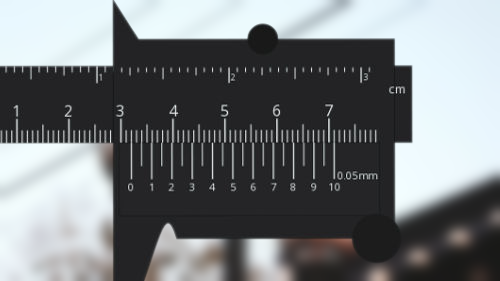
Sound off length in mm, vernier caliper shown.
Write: 32.0 mm
